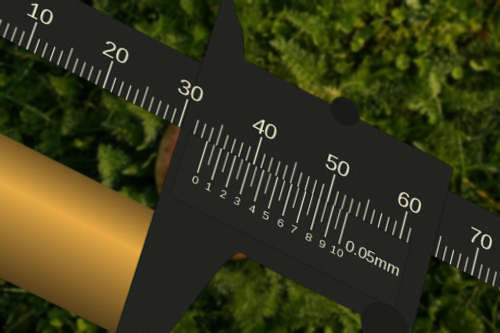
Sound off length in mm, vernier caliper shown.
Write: 33.8 mm
